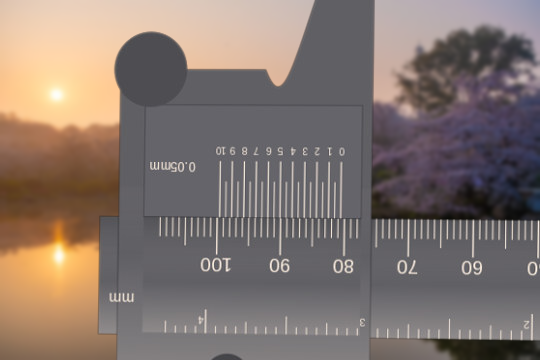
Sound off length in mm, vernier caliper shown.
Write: 80.6 mm
